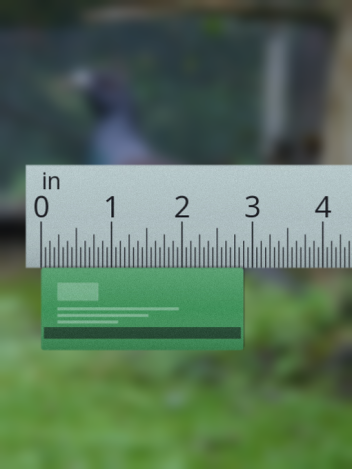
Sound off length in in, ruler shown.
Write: 2.875 in
